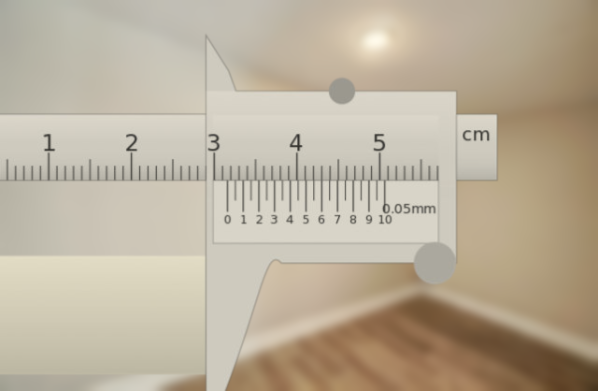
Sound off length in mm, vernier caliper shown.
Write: 31.6 mm
